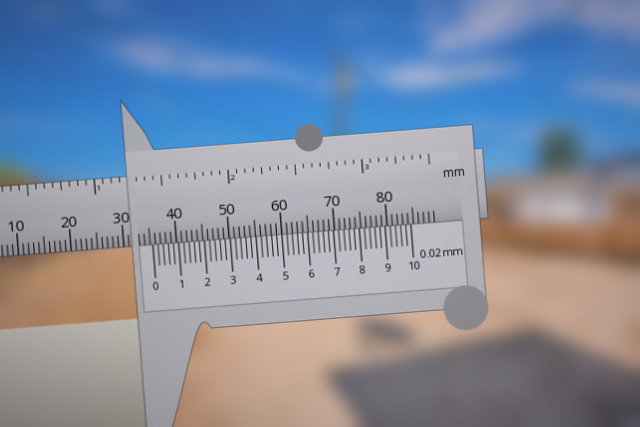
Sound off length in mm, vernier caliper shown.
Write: 35.5 mm
